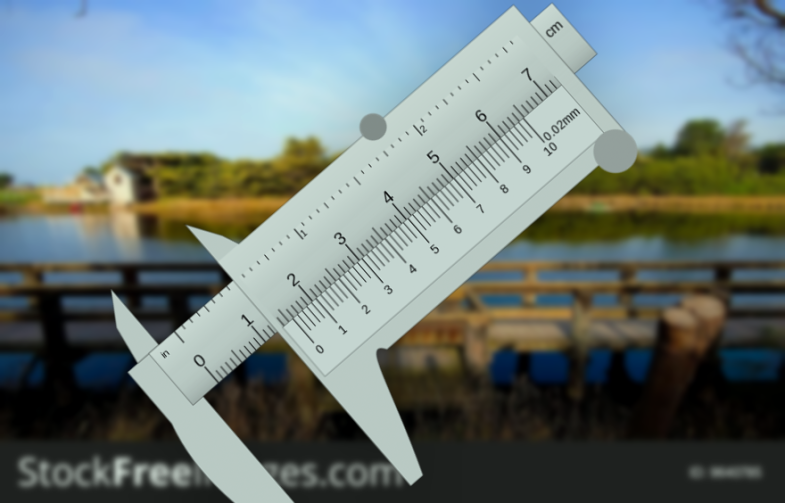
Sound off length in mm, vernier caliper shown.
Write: 15.8 mm
